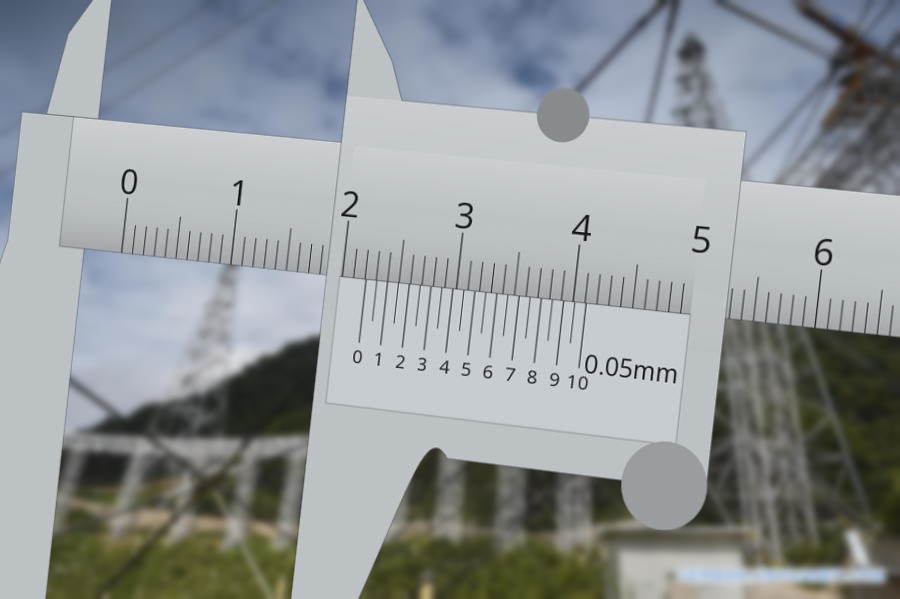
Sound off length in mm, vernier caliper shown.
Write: 22.1 mm
